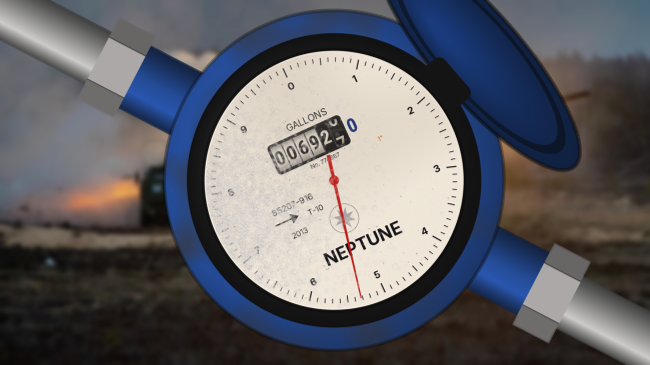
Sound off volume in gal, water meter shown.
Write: 69265.3 gal
